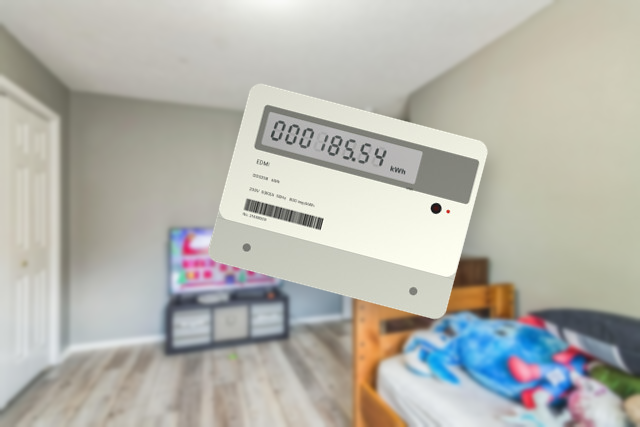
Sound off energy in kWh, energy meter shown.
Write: 185.54 kWh
